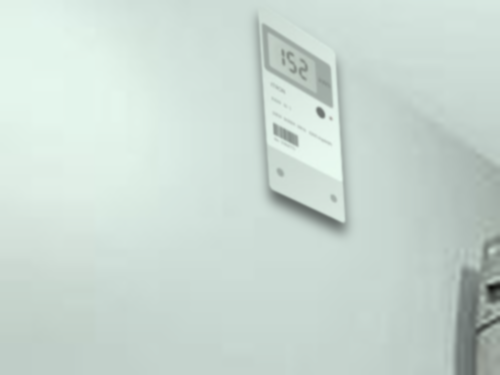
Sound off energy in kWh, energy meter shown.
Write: 152 kWh
